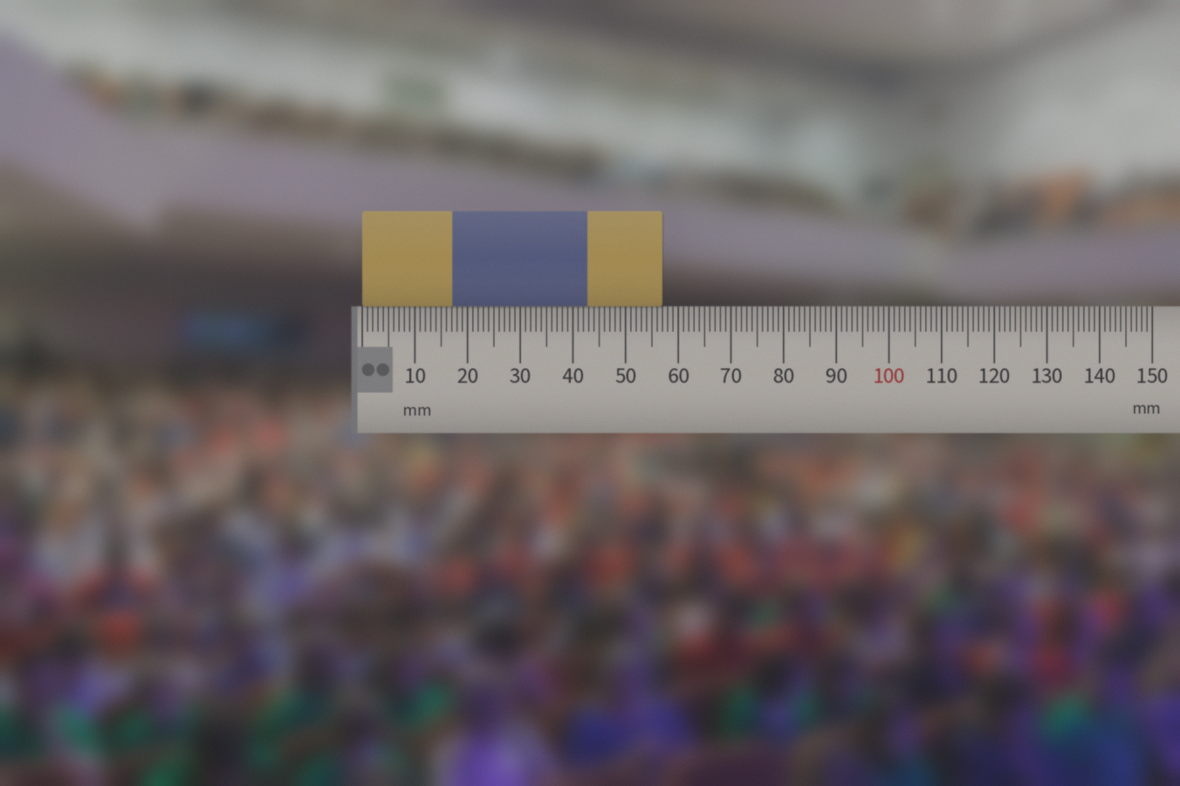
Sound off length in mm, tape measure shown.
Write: 57 mm
